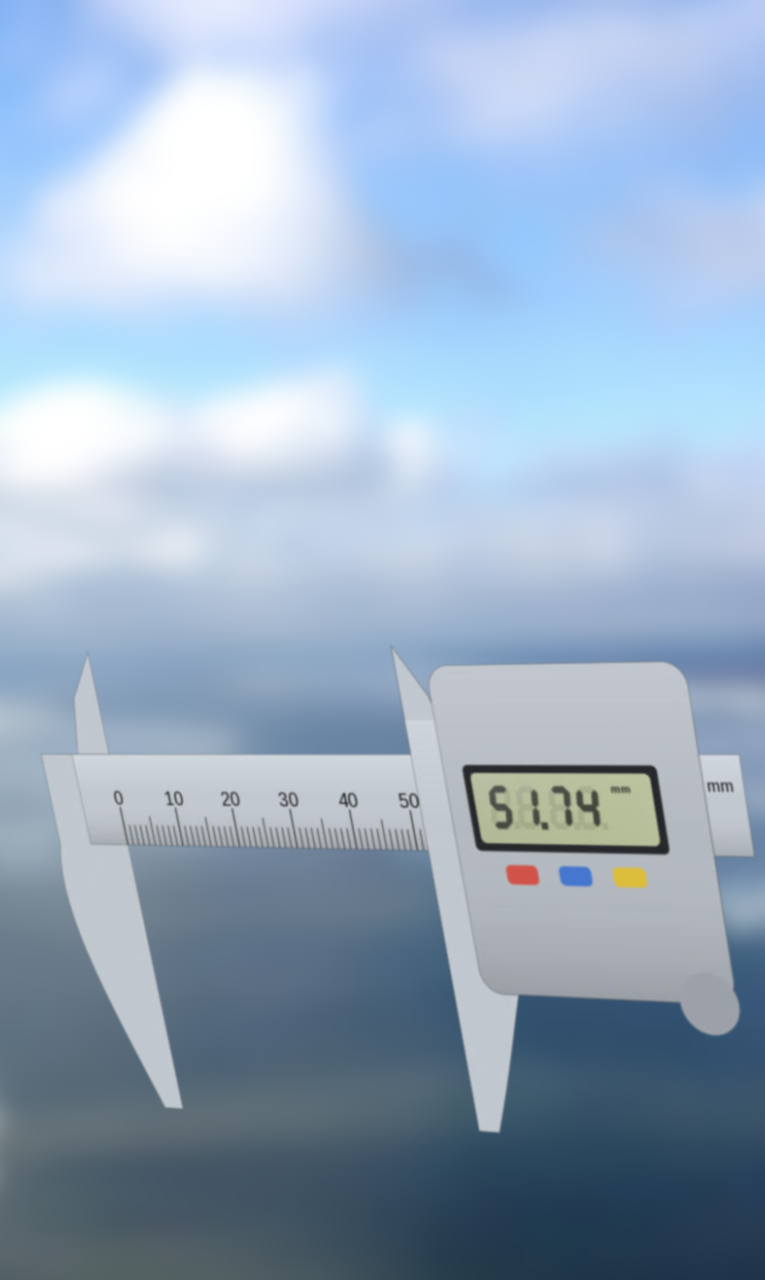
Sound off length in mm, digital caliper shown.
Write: 51.74 mm
